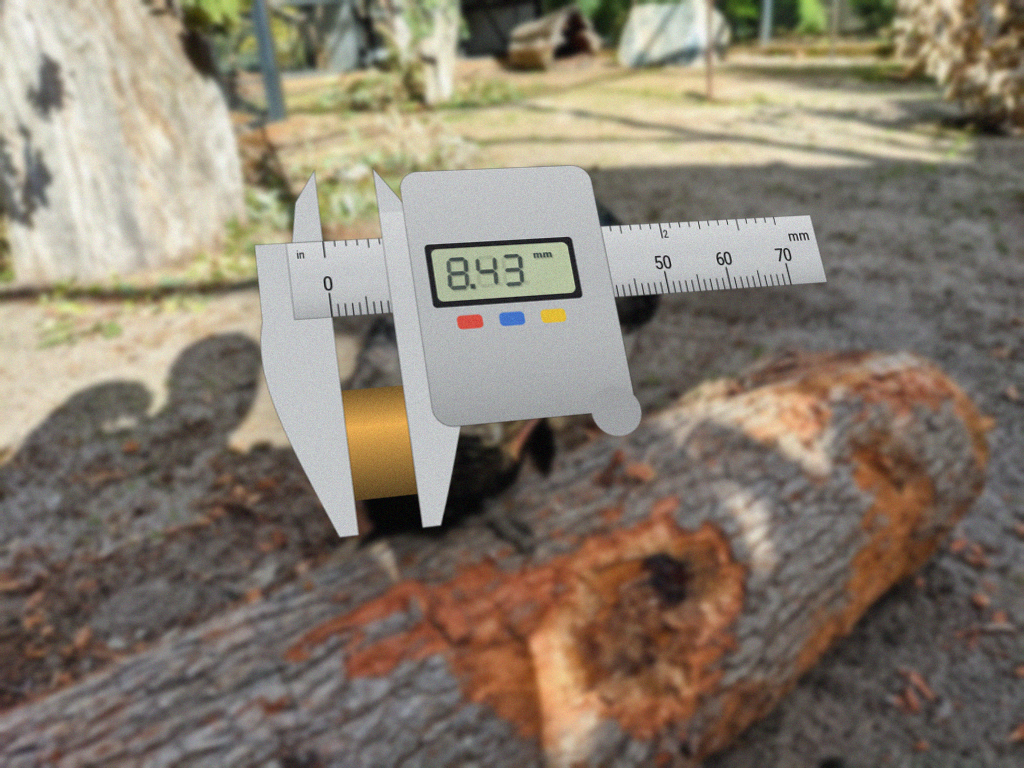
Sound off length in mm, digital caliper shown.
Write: 8.43 mm
